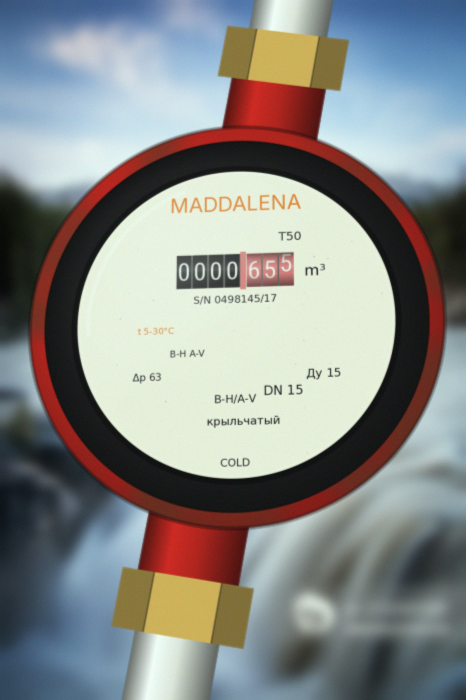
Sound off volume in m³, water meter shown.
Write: 0.655 m³
